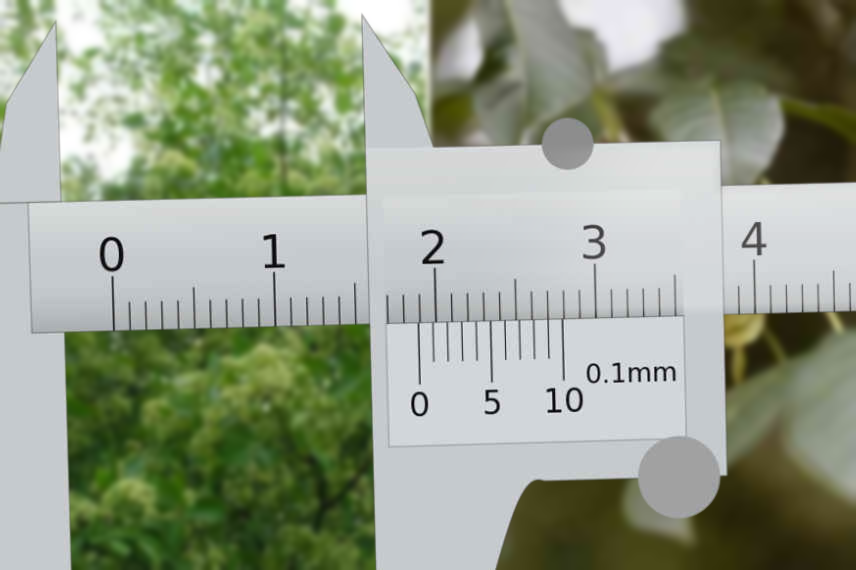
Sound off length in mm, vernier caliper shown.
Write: 18.9 mm
